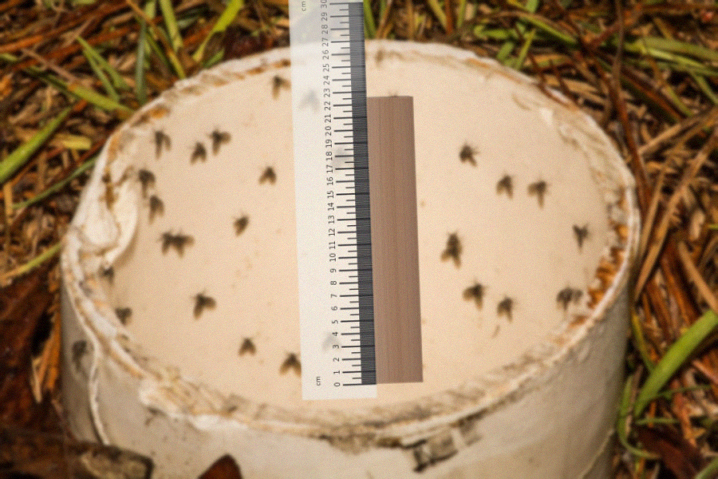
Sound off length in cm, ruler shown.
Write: 22.5 cm
